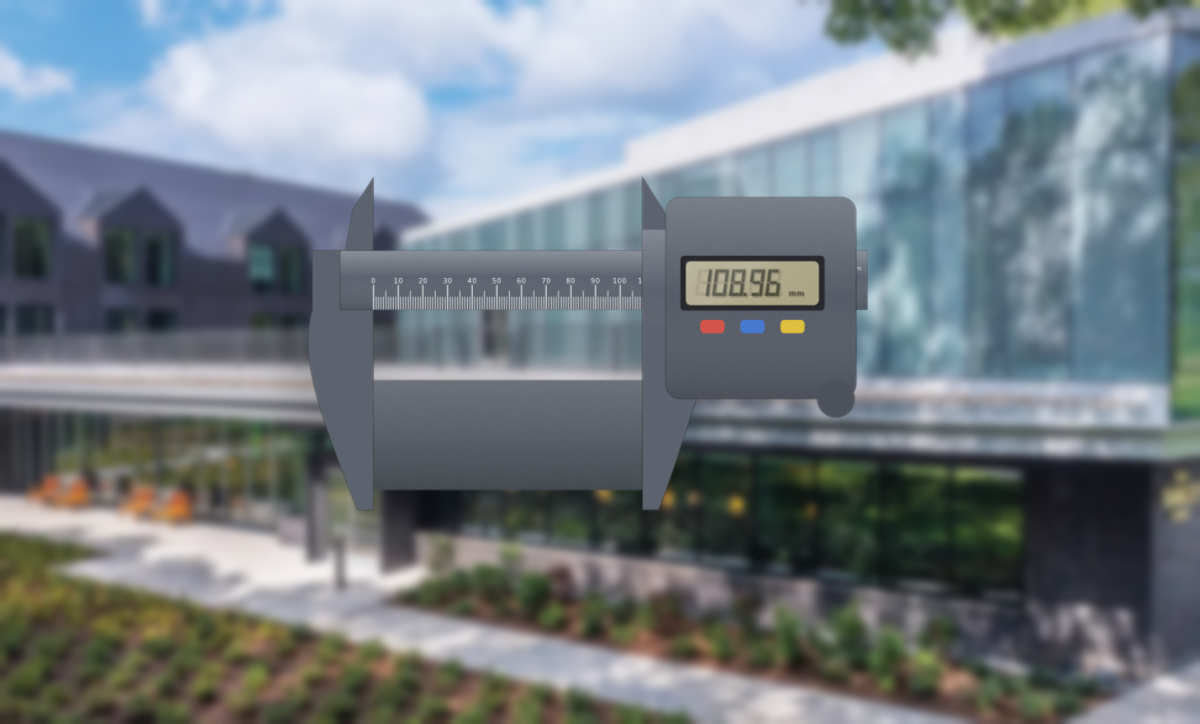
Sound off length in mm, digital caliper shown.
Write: 108.96 mm
